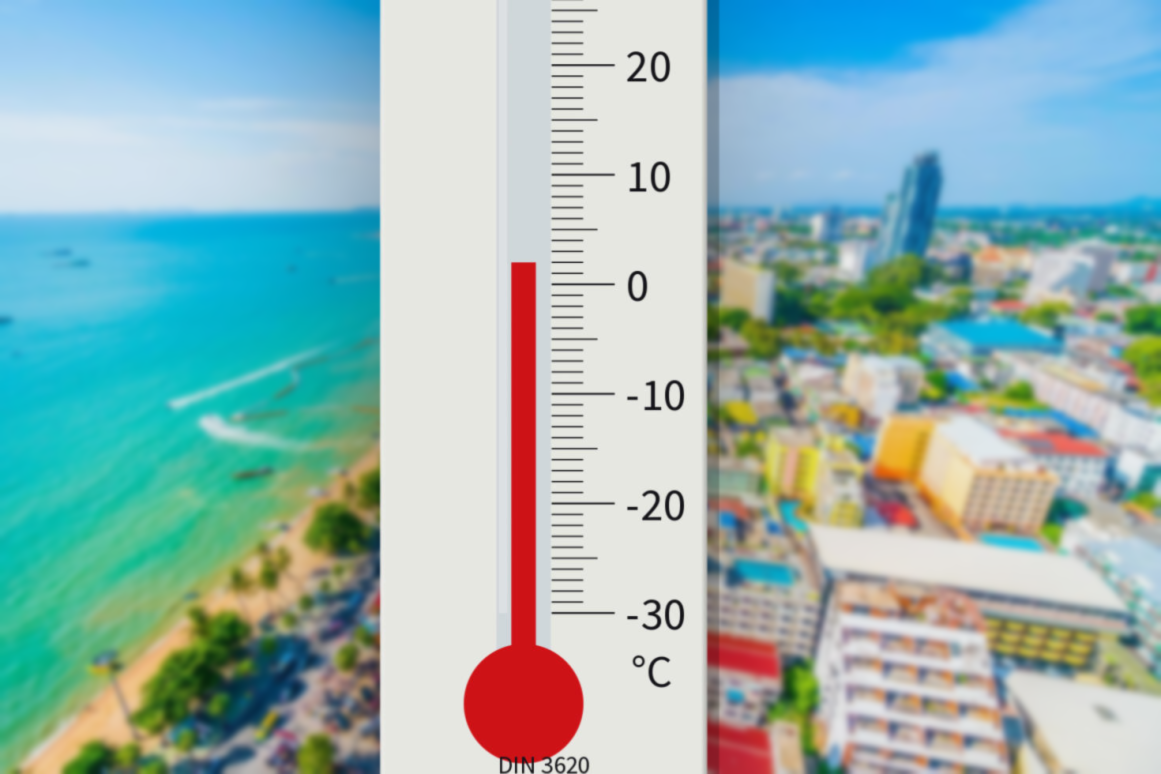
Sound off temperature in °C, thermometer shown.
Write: 2 °C
